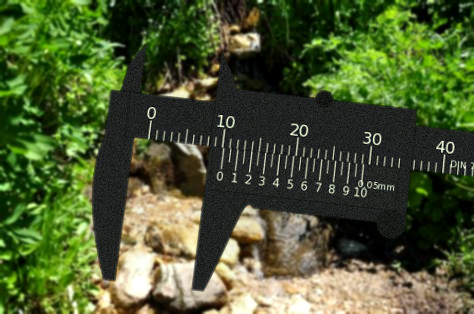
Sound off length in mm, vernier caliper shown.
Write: 10.2 mm
